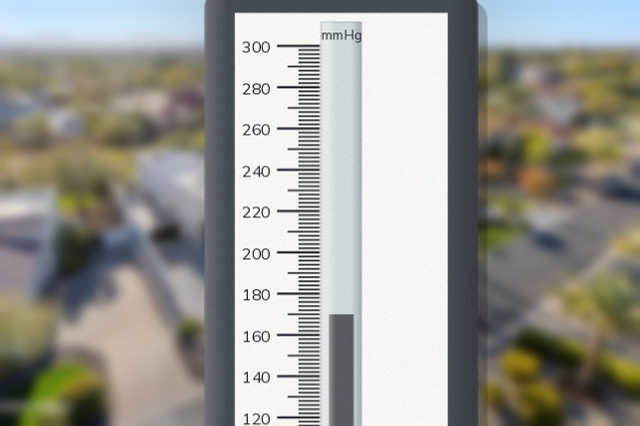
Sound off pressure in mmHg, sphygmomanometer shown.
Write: 170 mmHg
